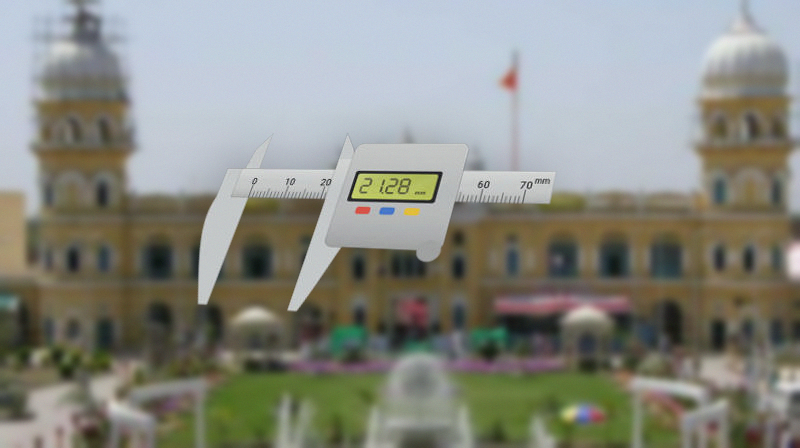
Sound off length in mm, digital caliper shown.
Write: 21.28 mm
